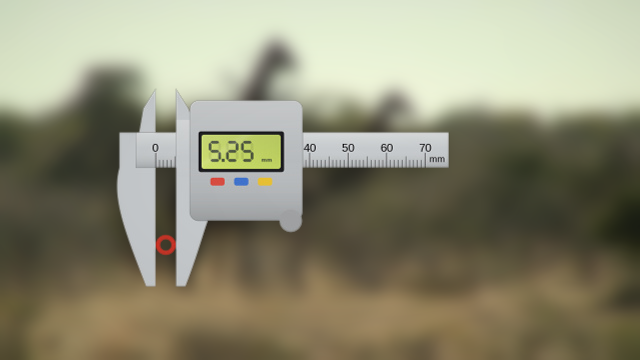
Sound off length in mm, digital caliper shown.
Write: 5.25 mm
